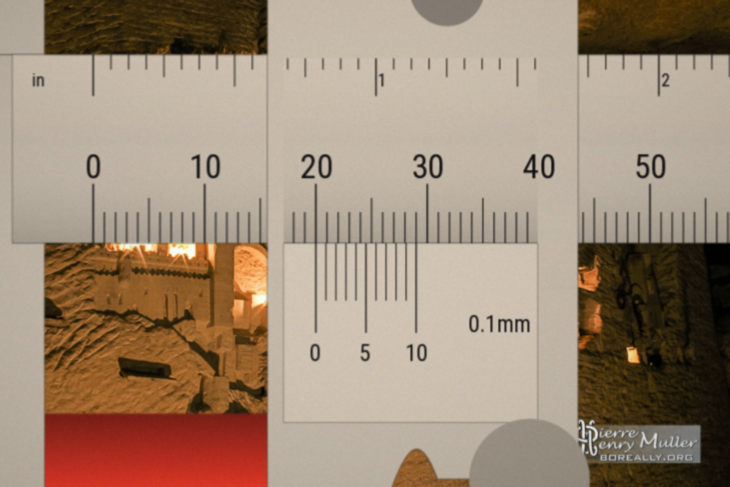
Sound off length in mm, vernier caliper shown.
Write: 20.0 mm
